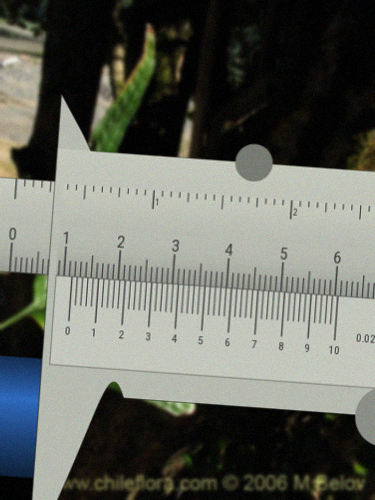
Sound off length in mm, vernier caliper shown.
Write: 11.5 mm
